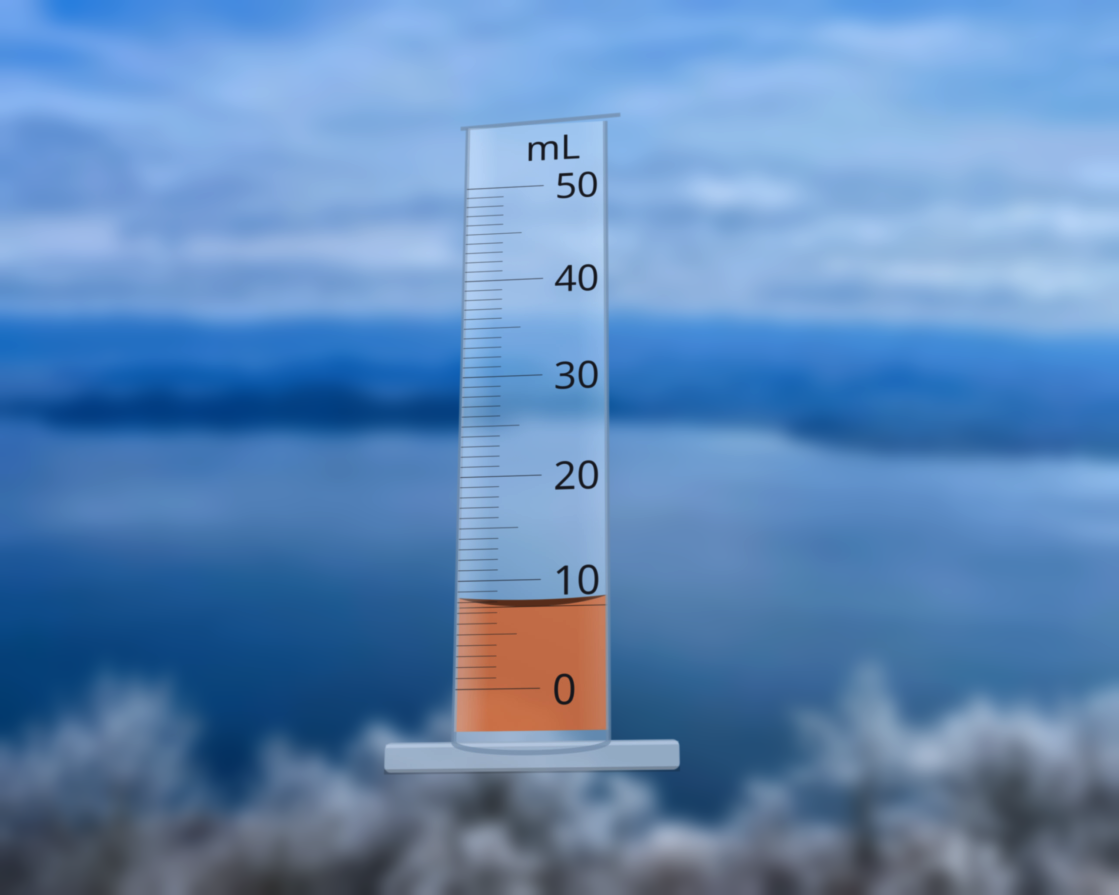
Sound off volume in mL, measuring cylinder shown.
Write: 7.5 mL
